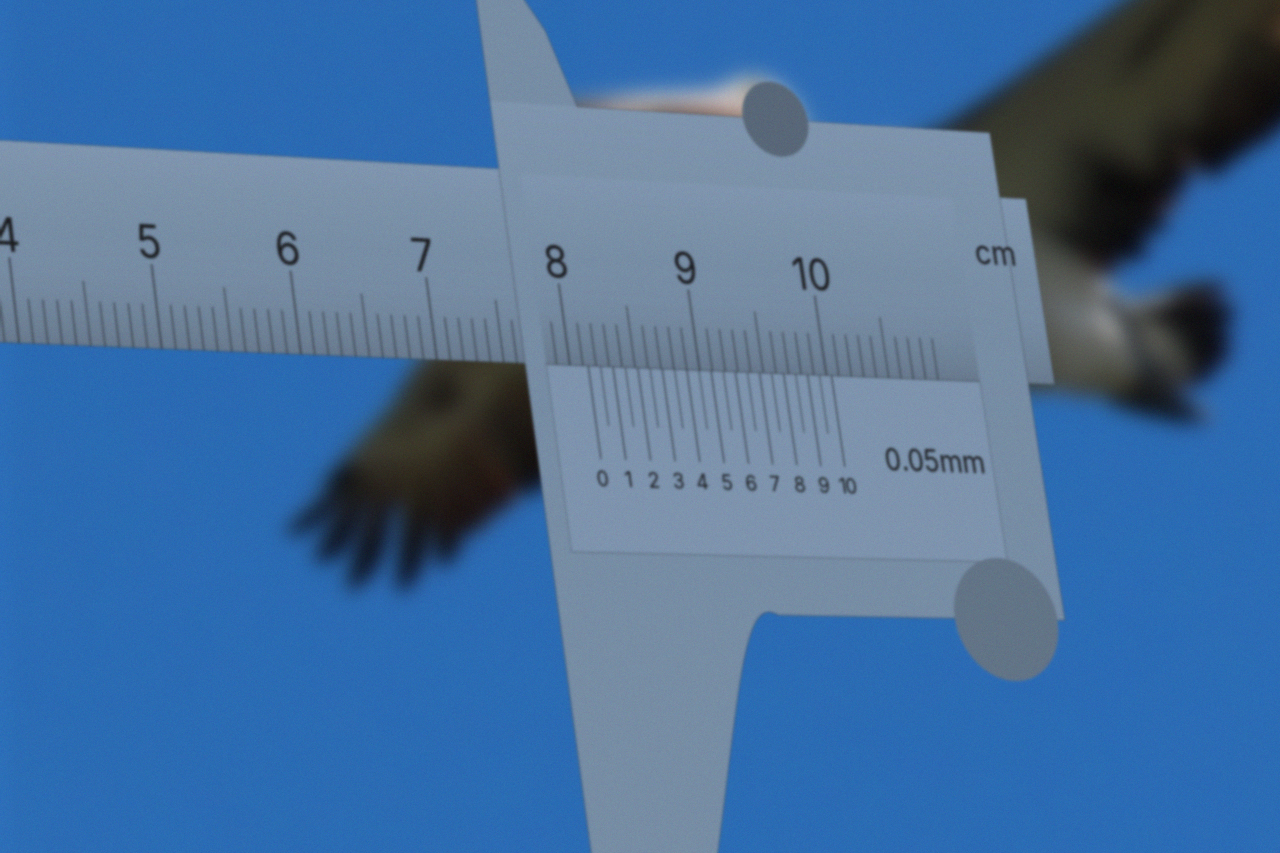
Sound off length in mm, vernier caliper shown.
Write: 81.4 mm
